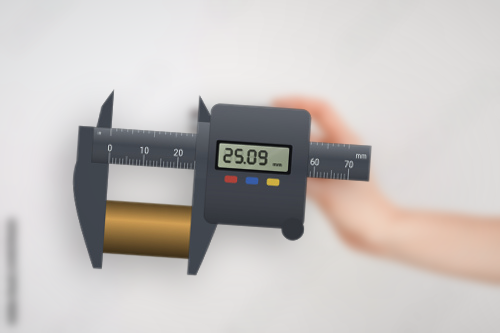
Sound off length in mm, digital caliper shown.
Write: 25.09 mm
